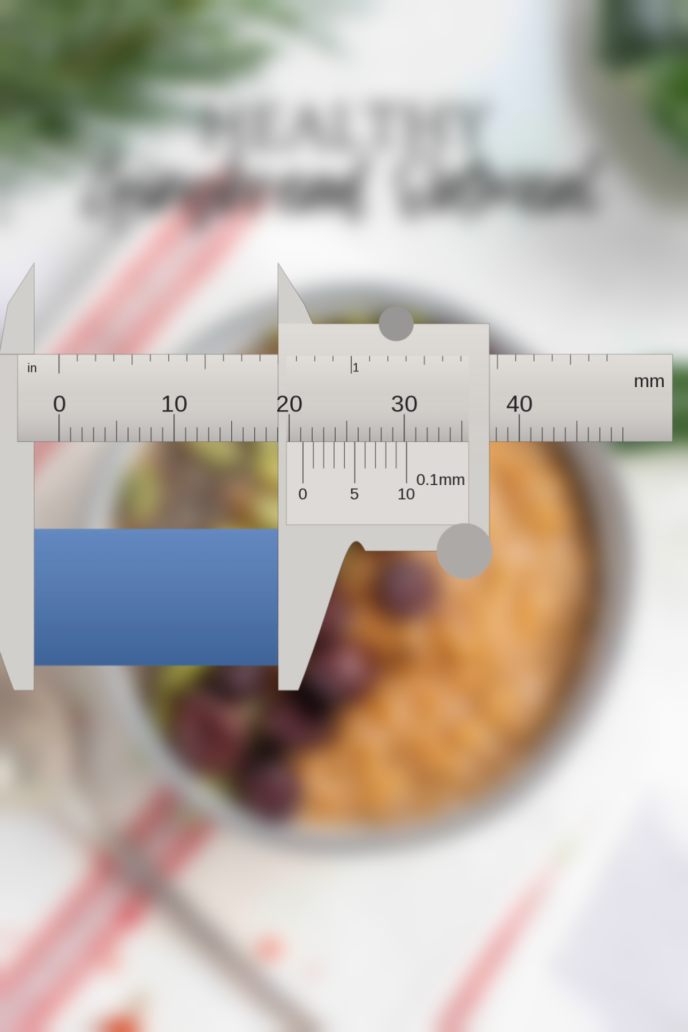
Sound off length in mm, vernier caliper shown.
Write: 21.2 mm
